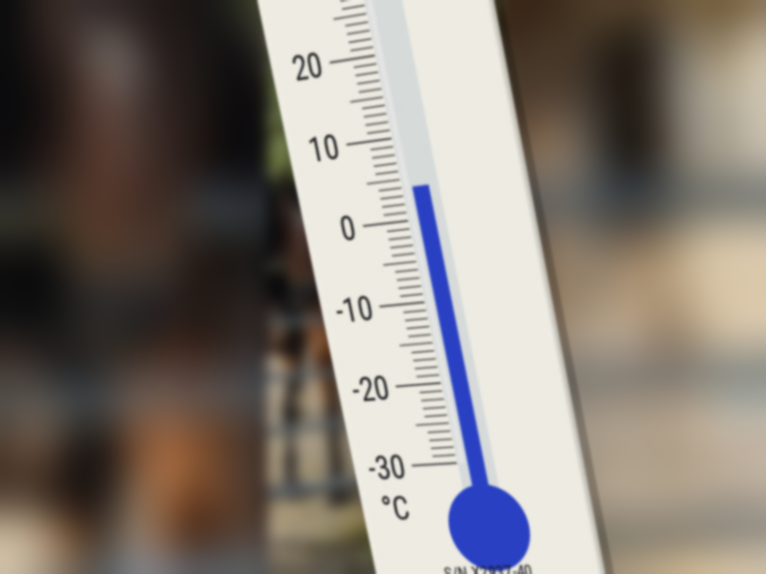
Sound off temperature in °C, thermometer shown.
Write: 4 °C
